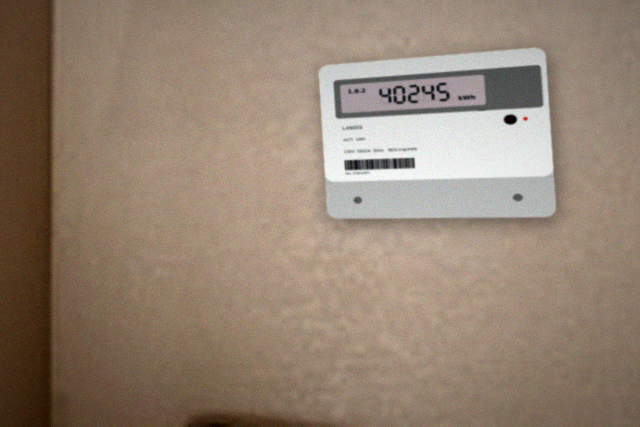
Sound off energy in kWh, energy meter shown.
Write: 40245 kWh
